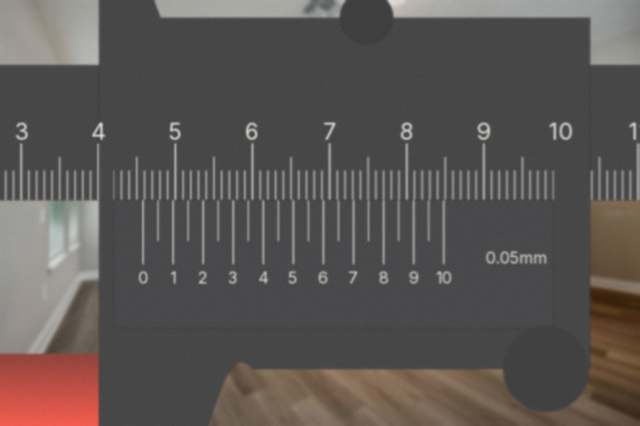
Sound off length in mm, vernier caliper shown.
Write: 45.8 mm
